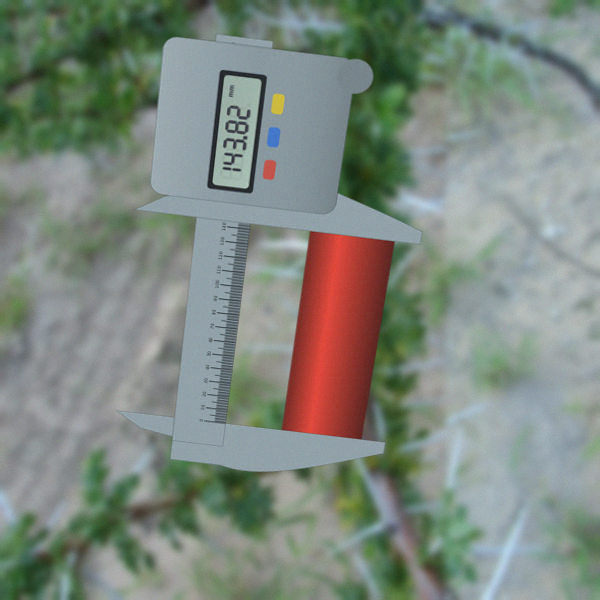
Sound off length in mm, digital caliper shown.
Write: 143.82 mm
